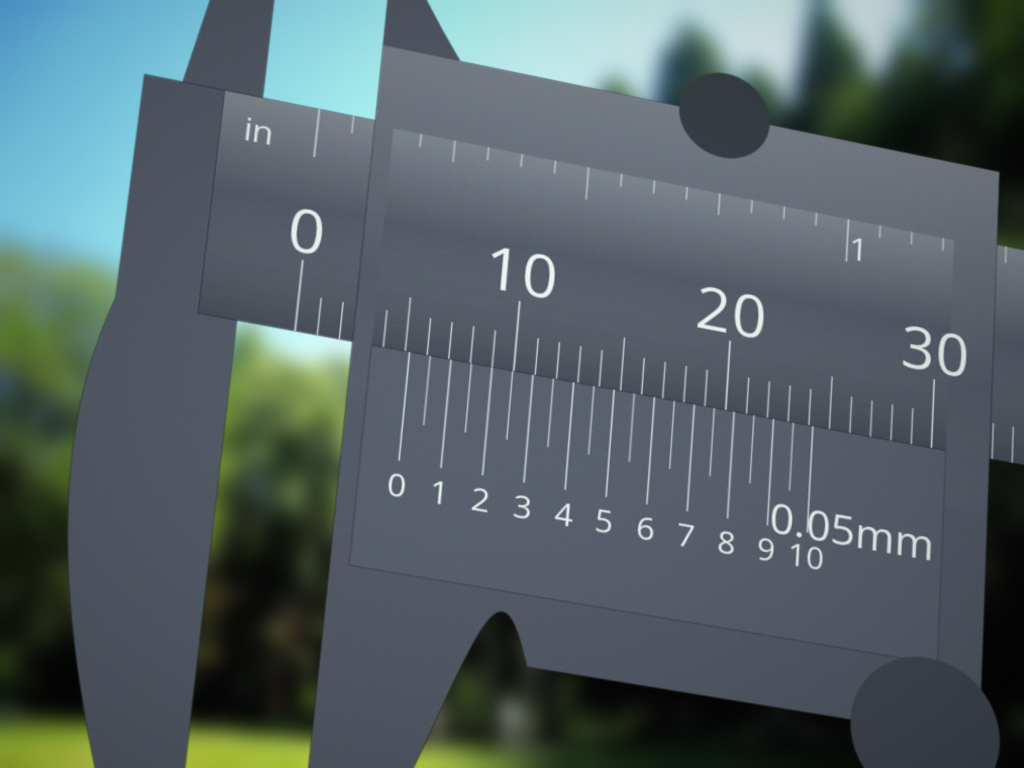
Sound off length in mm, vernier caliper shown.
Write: 5.2 mm
